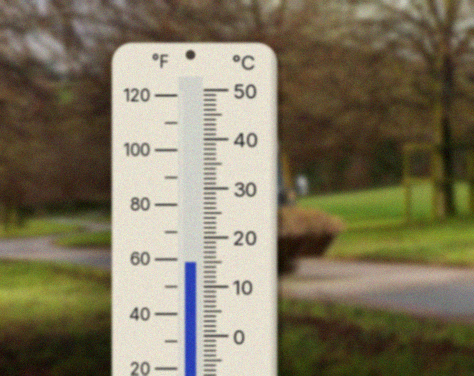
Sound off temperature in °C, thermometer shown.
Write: 15 °C
